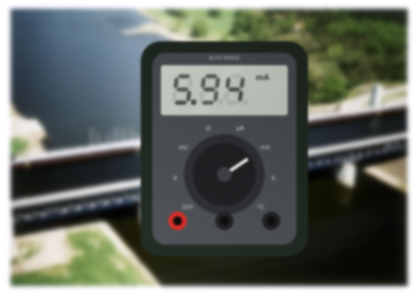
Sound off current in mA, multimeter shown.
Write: 5.94 mA
